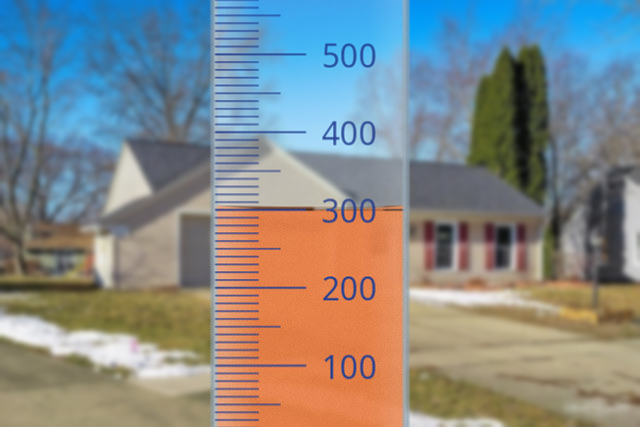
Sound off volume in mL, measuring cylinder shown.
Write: 300 mL
